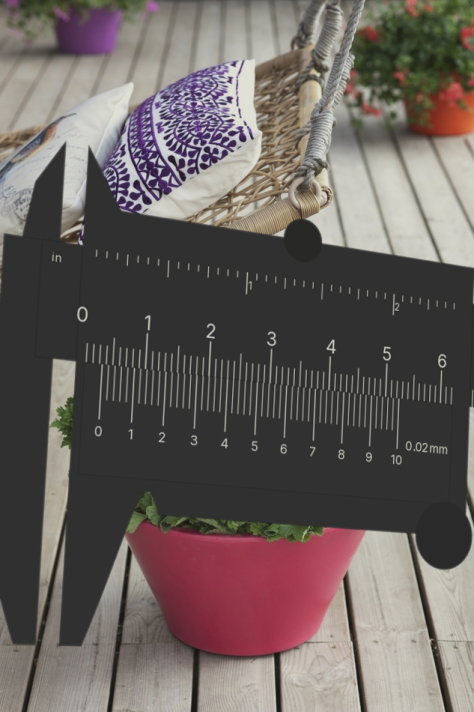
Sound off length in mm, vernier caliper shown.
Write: 3.4 mm
